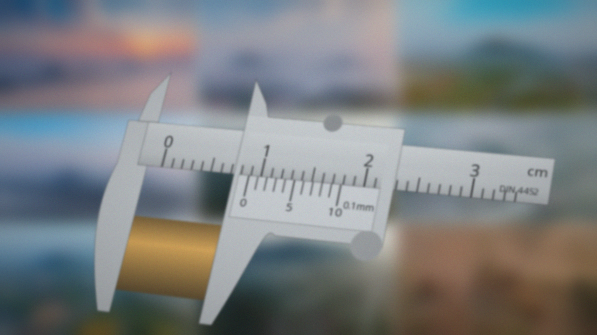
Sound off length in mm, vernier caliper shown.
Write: 8.8 mm
